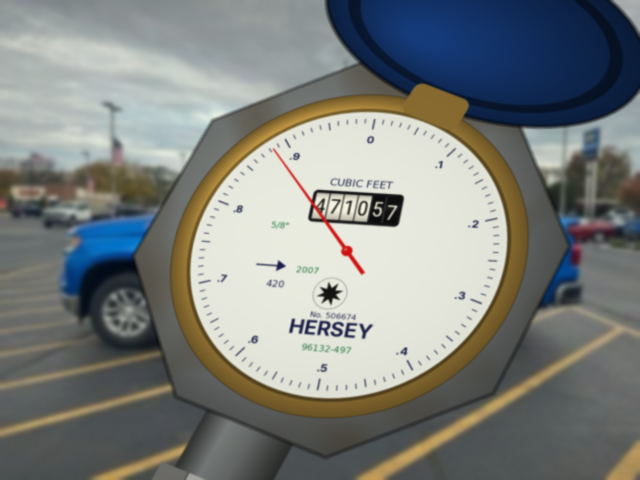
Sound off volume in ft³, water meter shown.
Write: 471056.88 ft³
